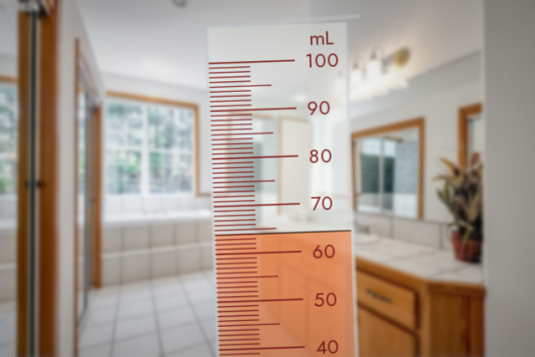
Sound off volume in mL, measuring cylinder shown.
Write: 64 mL
